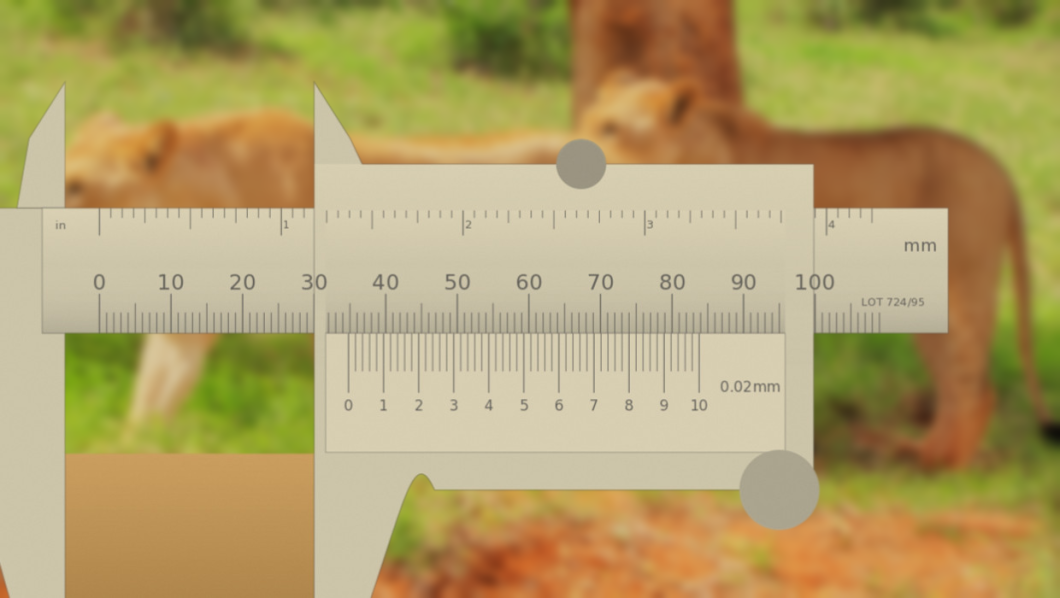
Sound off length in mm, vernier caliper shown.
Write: 34.8 mm
